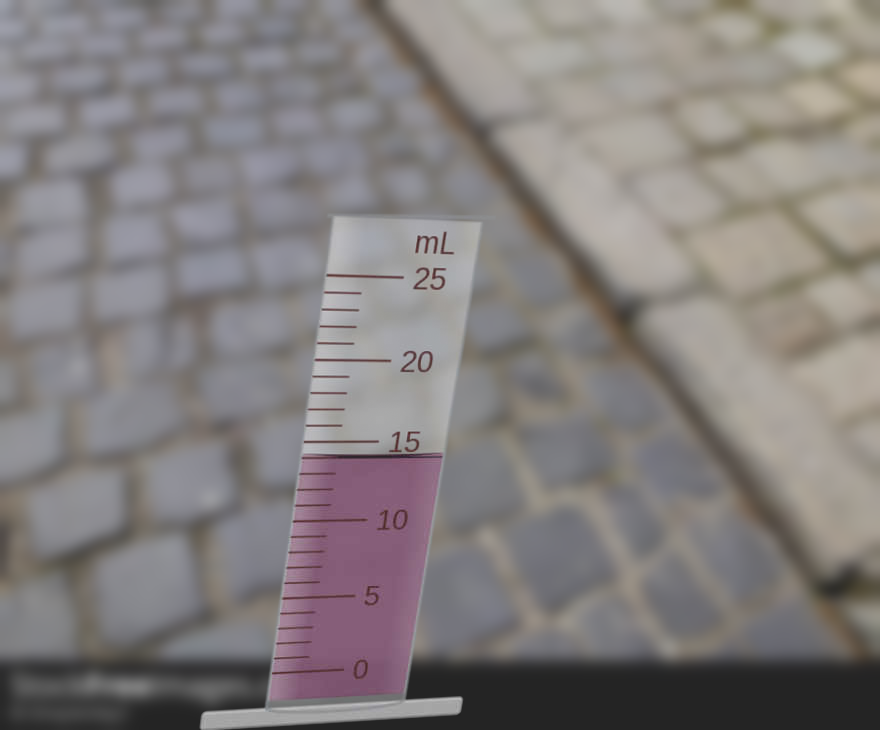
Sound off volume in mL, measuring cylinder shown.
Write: 14 mL
